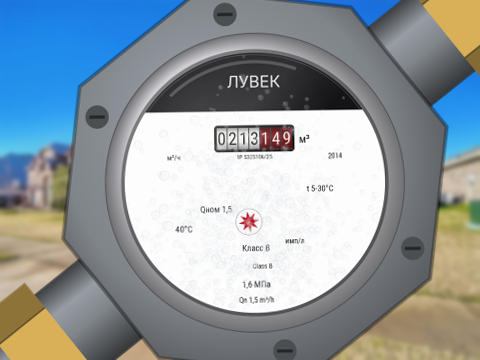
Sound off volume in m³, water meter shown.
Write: 213.149 m³
